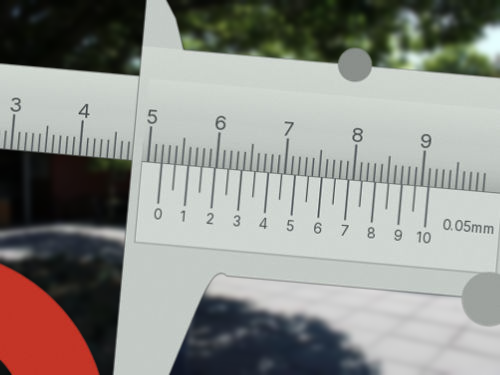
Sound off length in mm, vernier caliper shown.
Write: 52.0 mm
